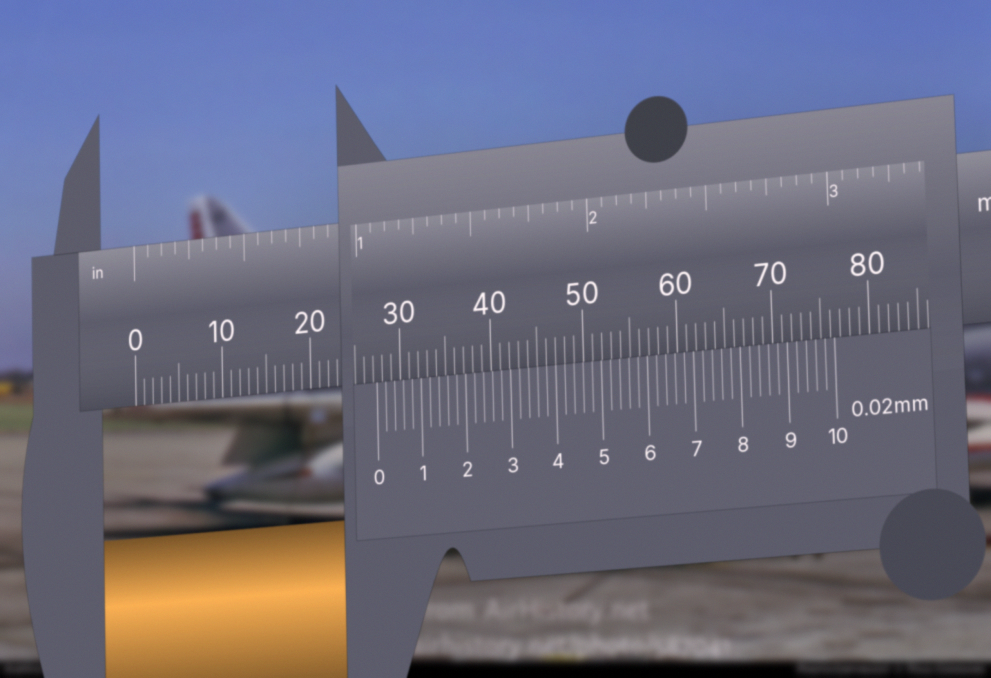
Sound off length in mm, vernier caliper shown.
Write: 27.4 mm
